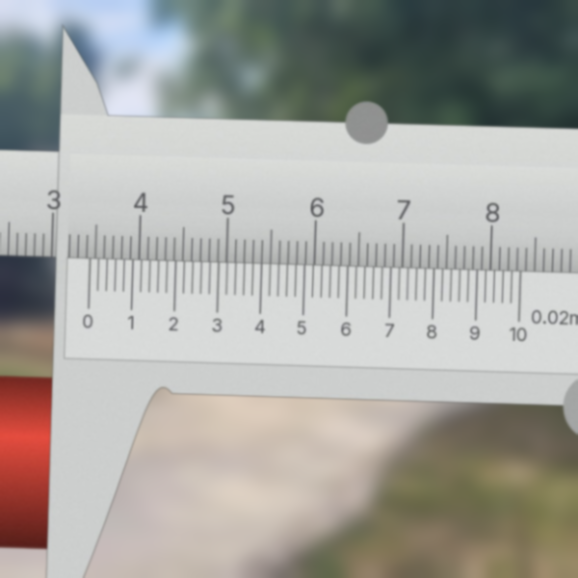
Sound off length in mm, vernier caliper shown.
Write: 34.4 mm
